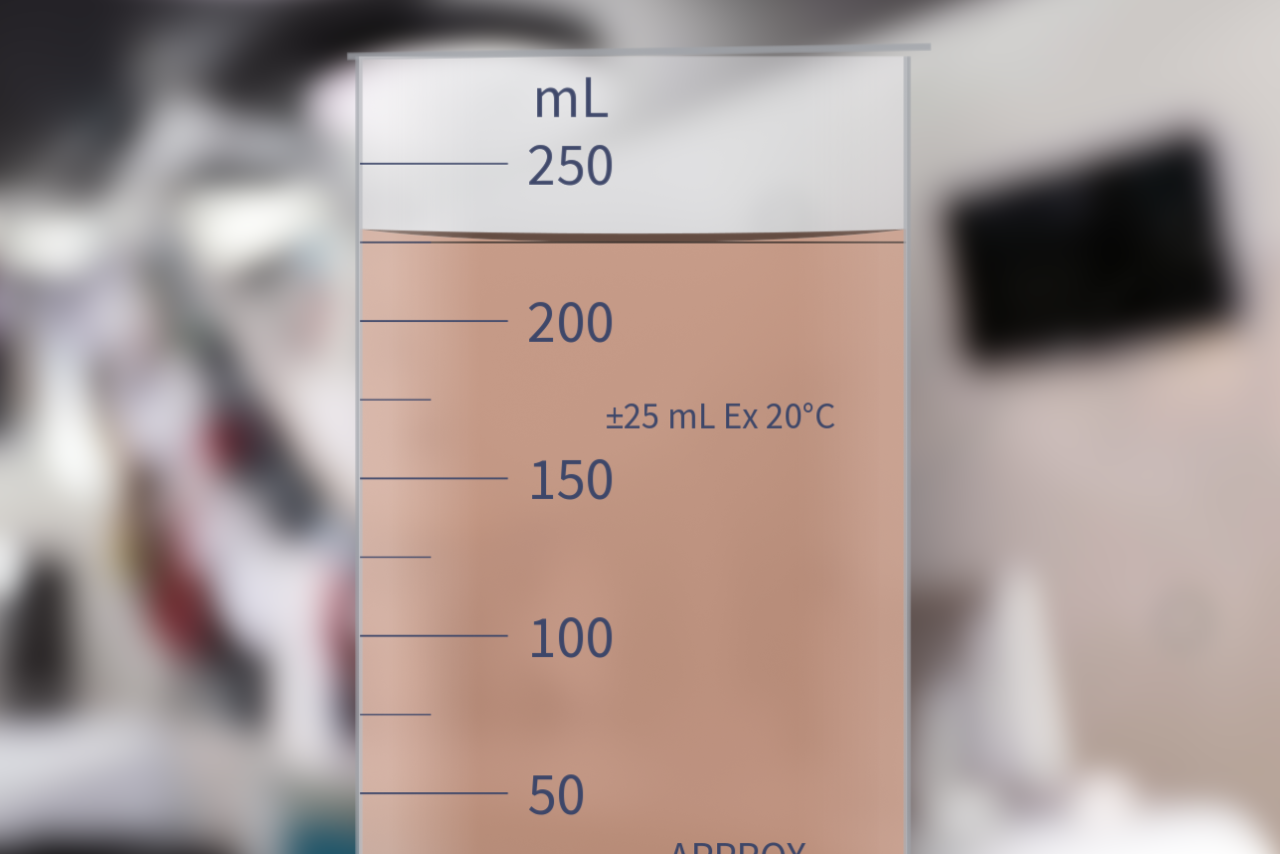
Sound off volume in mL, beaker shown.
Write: 225 mL
